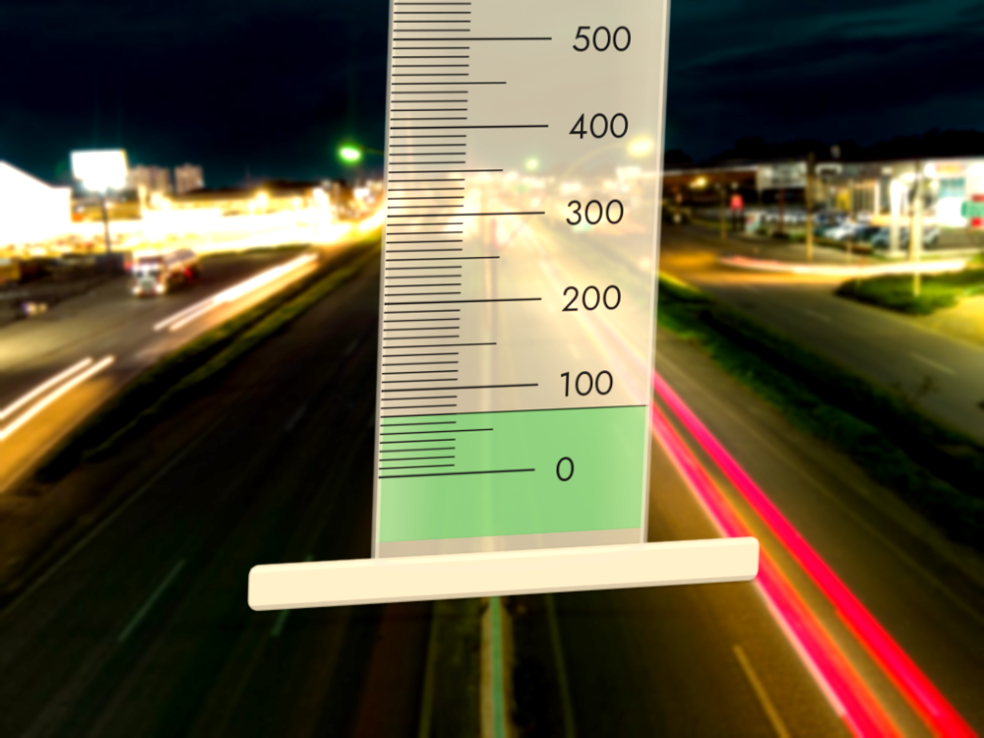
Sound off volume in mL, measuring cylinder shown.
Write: 70 mL
